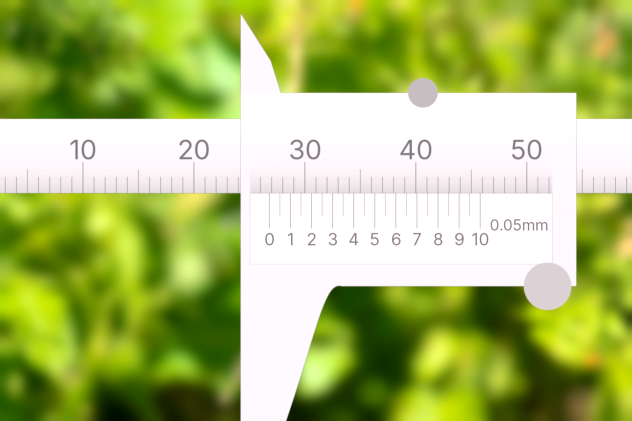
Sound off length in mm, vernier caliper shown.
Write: 26.8 mm
